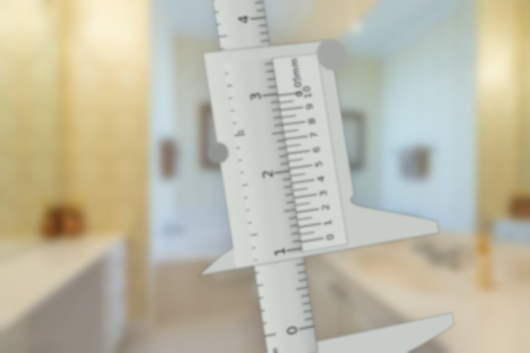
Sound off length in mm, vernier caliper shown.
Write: 10.8 mm
